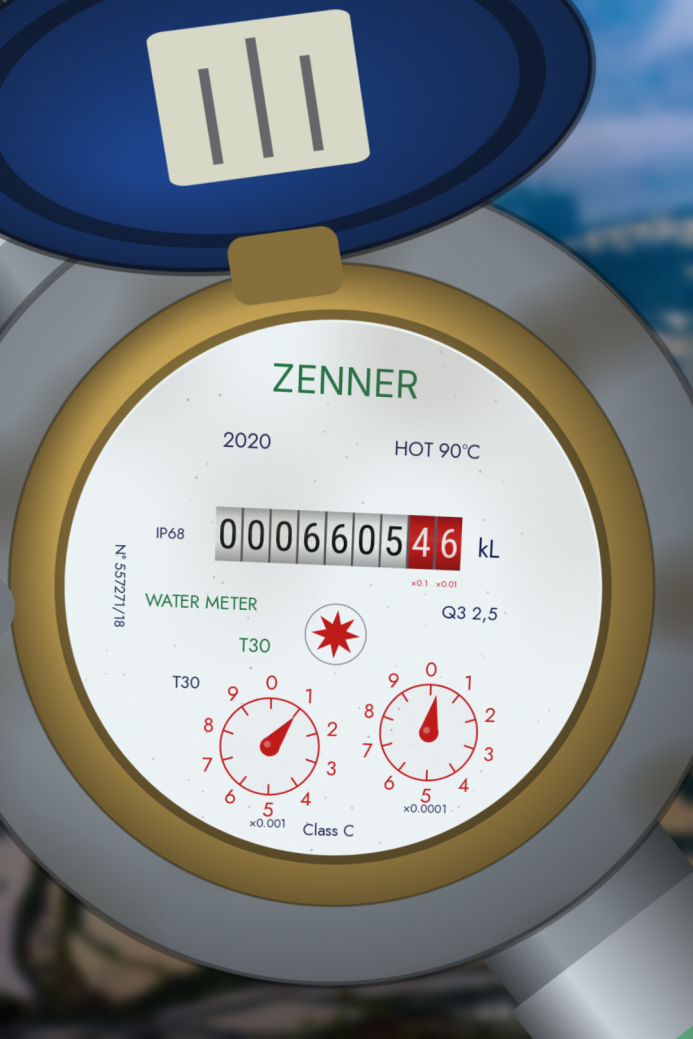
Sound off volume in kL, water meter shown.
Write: 6605.4610 kL
